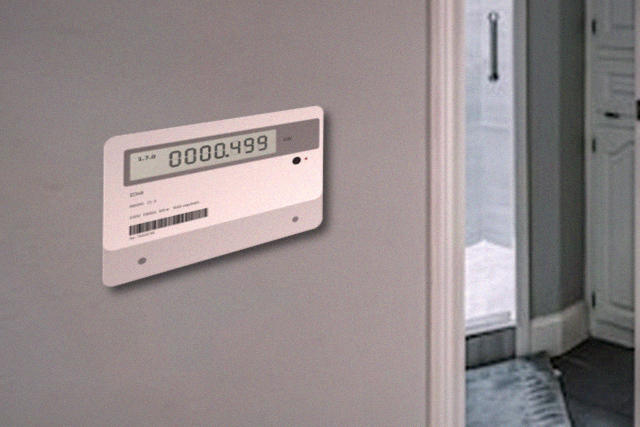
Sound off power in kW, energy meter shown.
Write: 0.499 kW
